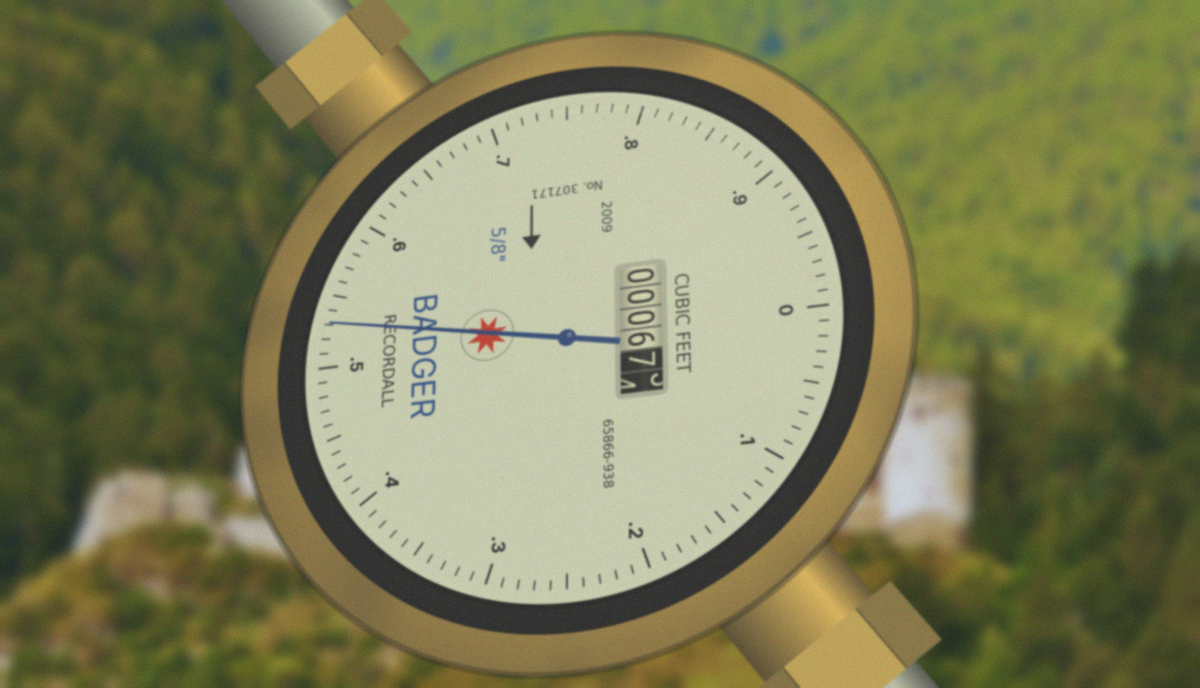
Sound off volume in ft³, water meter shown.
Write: 673.53 ft³
